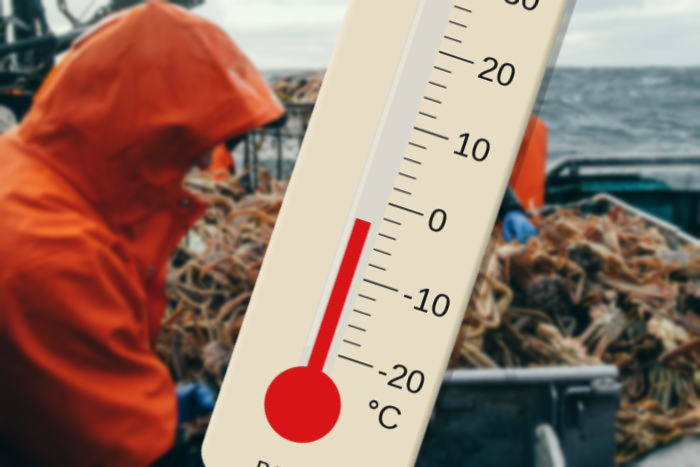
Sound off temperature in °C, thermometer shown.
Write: -3 °C
